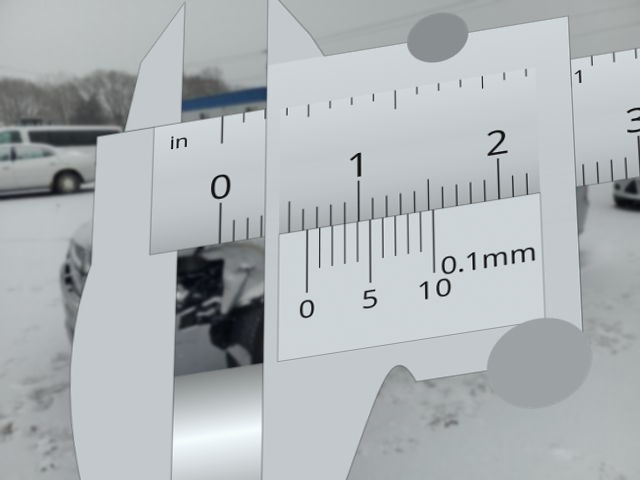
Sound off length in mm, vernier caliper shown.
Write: 6.3 mm
